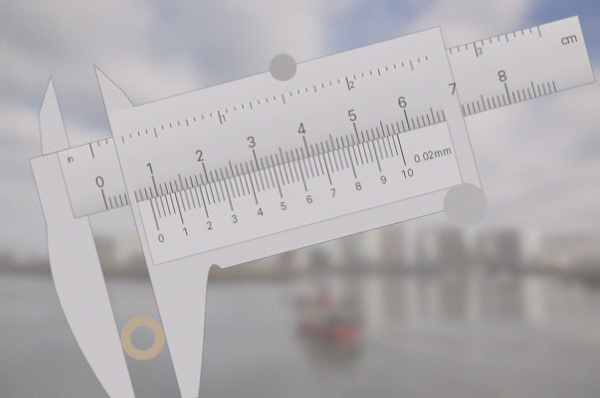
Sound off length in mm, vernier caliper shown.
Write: 8.5 mm
